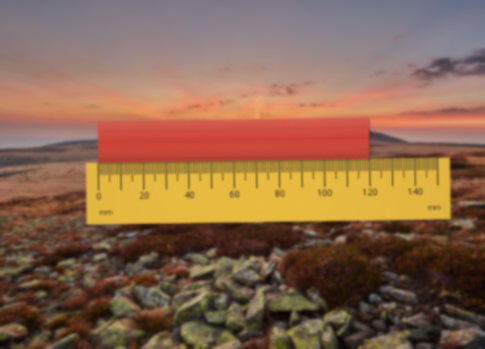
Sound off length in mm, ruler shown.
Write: 120 mm
